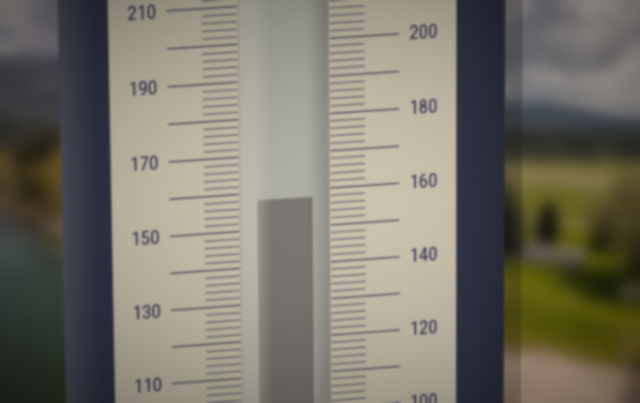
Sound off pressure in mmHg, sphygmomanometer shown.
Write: 158 mmHg
